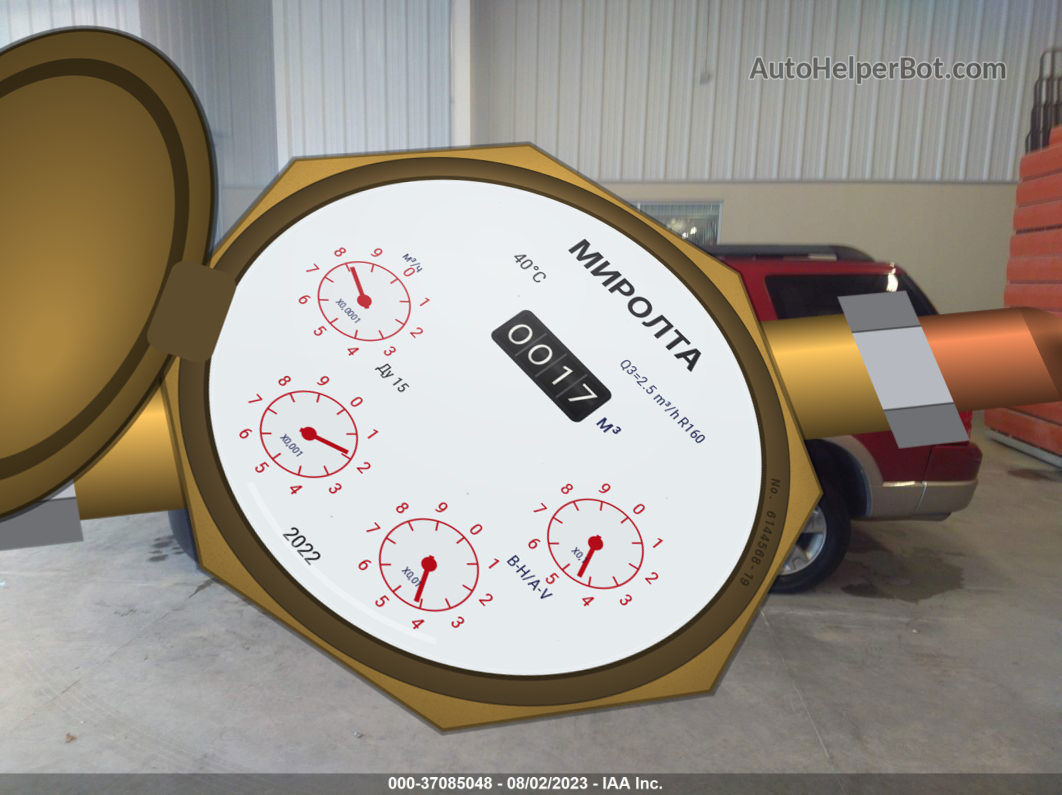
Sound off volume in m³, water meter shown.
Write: 17.4418 m³
